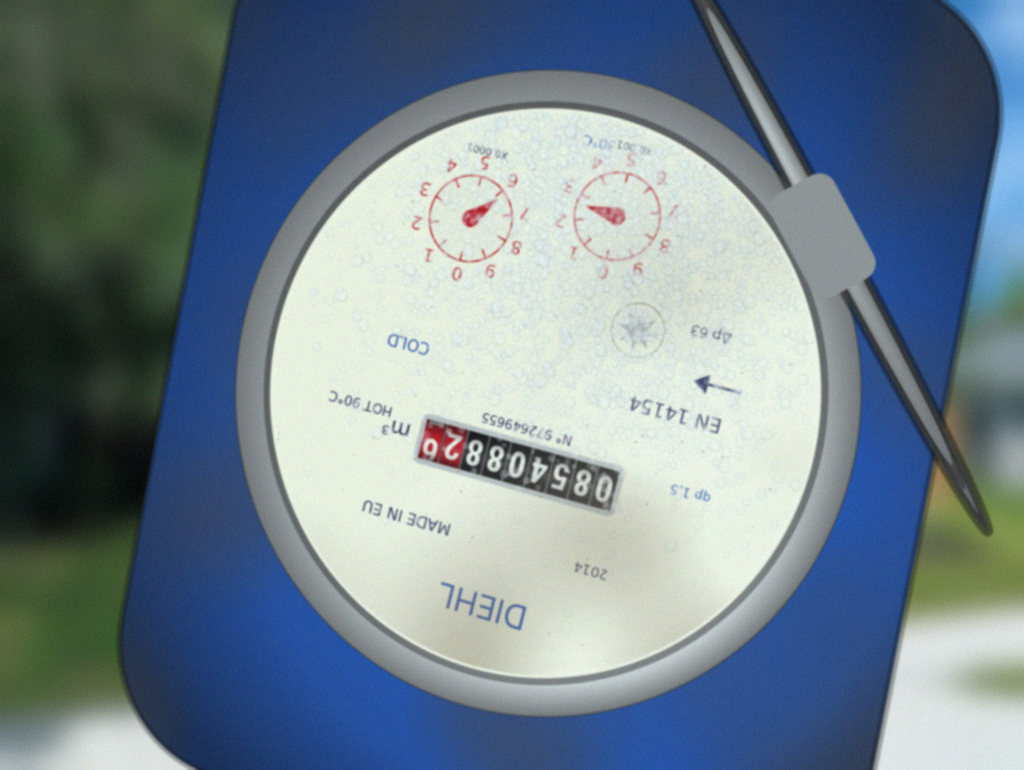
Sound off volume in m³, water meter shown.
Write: 854088.2626 m³
